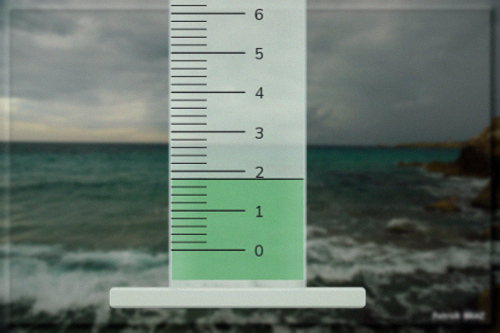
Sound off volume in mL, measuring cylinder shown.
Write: 1.8 mL
